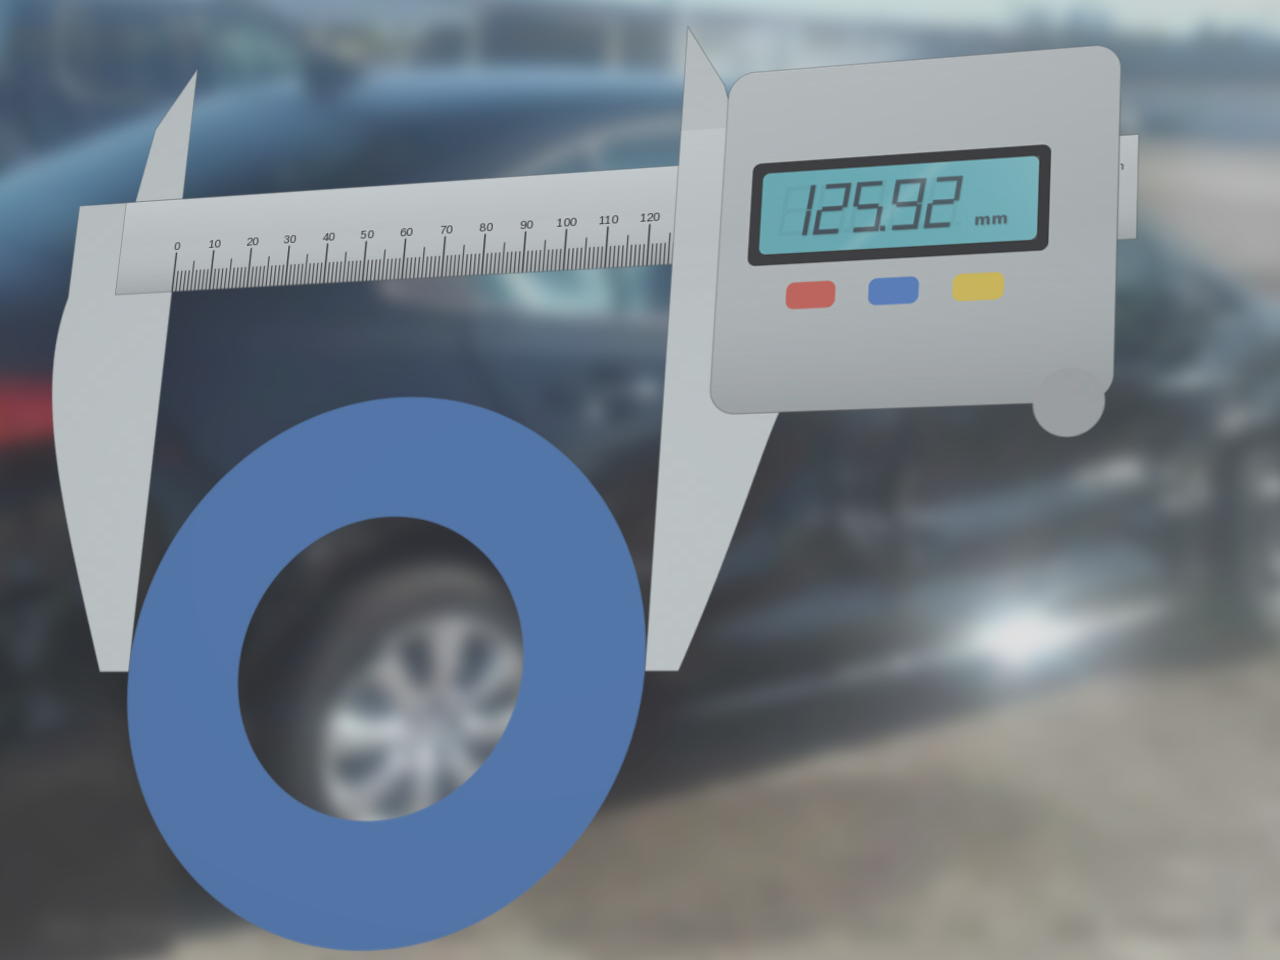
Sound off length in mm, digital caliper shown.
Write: 125.92 mm
